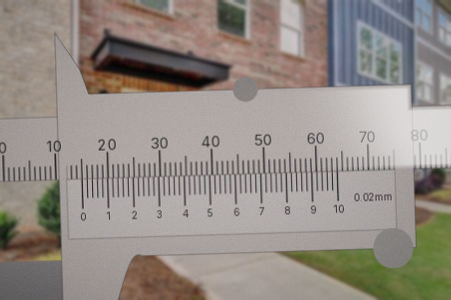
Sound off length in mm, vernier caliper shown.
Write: 15.0 mm
